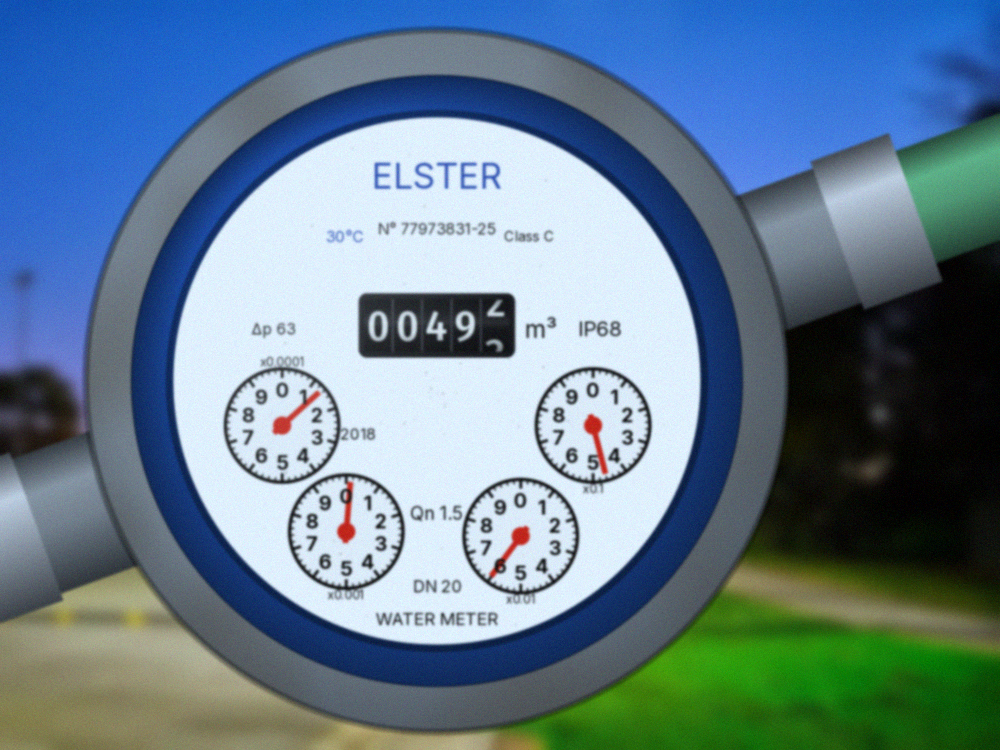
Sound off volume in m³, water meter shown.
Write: 492.4601 m³
